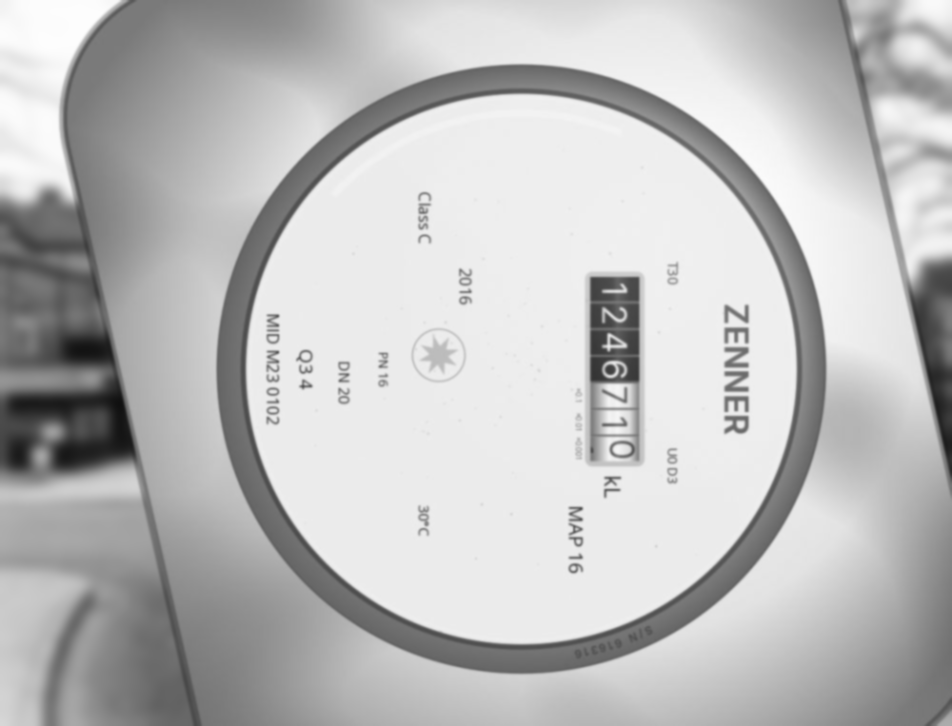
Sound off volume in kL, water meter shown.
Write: 1246.710 kL
